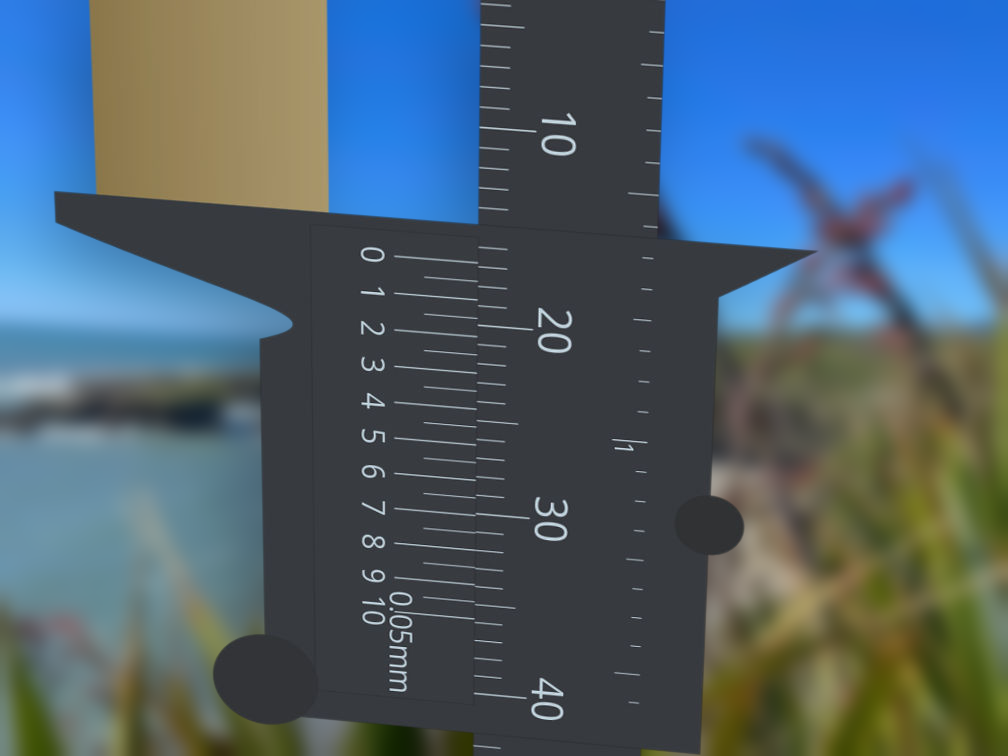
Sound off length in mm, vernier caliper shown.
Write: 16.8 mm
